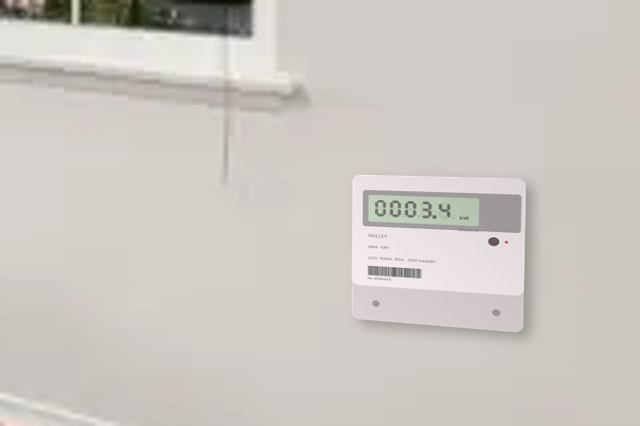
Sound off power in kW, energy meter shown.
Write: 3.4 kW
